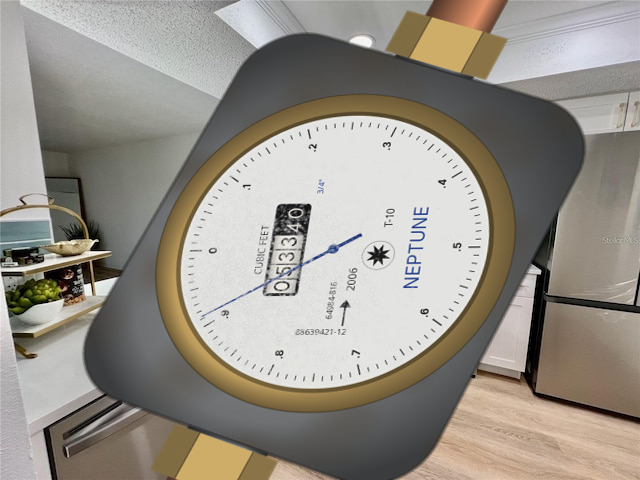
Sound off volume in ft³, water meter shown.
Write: 53339.91 ft³
